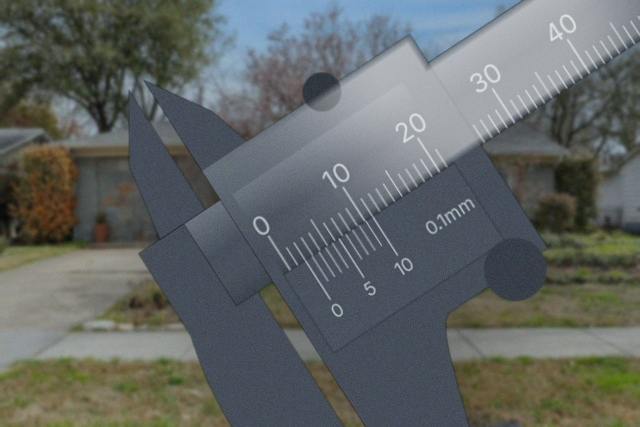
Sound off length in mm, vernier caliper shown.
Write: 2.0 mm
